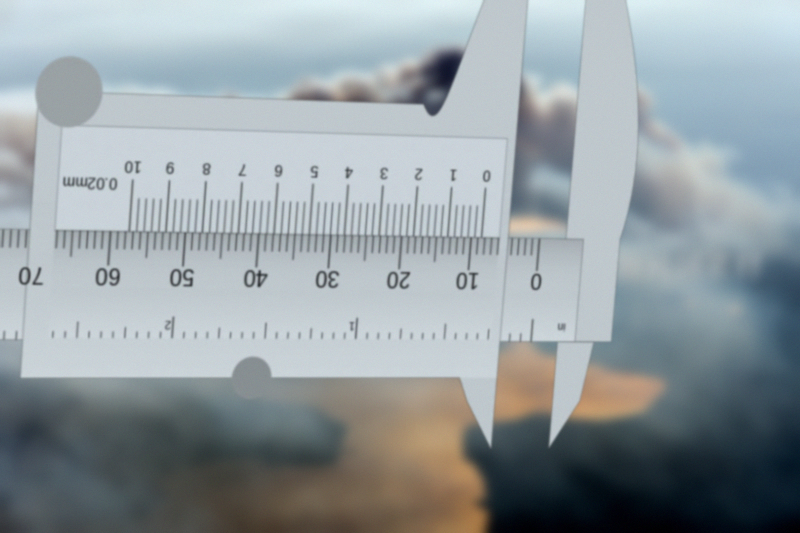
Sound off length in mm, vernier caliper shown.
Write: 8.5 mm
